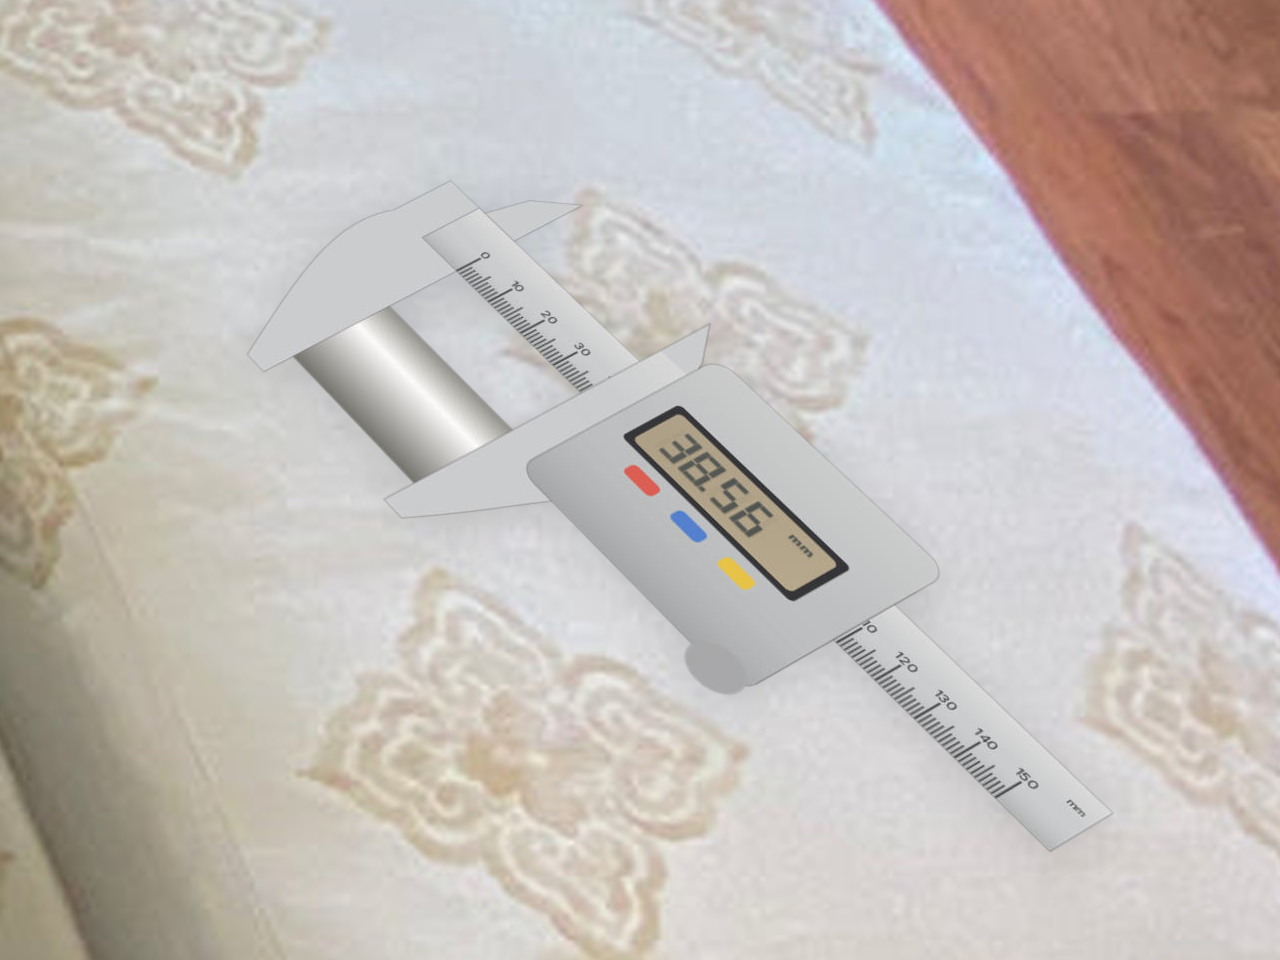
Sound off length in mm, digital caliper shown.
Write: 38.56 mm
